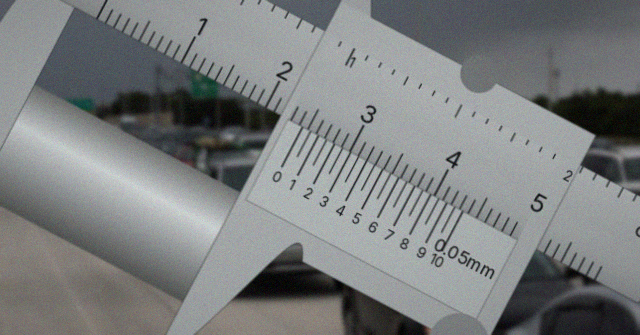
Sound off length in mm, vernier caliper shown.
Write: 24.4 mm
